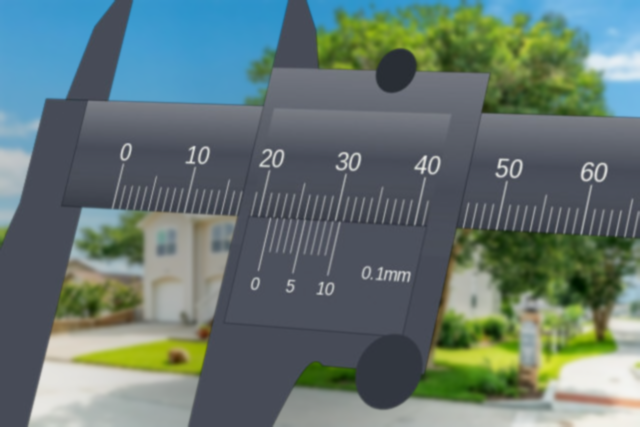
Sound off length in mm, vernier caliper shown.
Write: 21.6 mm
